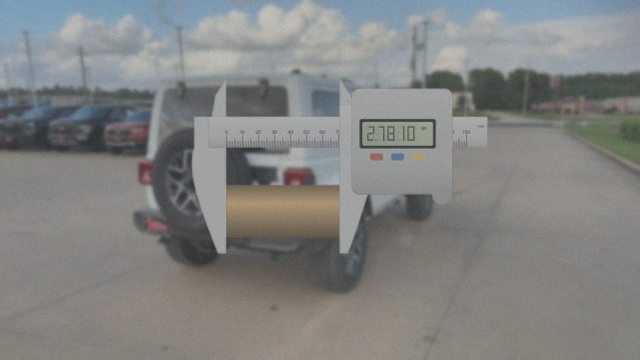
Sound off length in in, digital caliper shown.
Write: 2.7810 in
